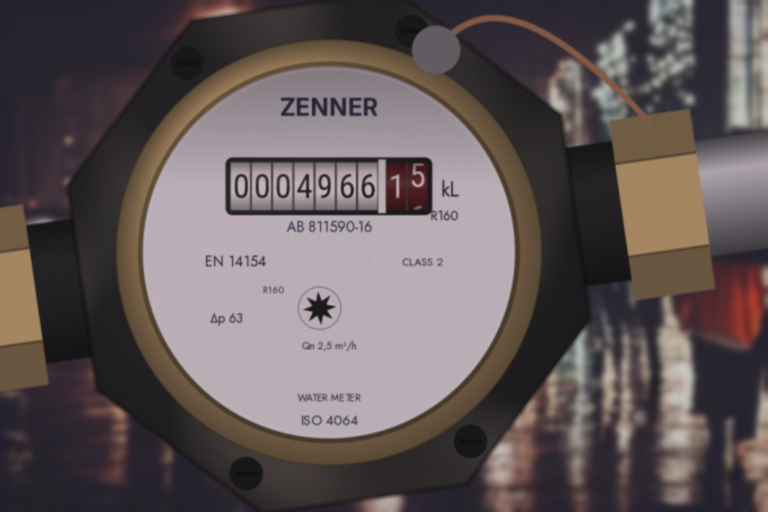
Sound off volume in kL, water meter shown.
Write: 4966.15 kL
